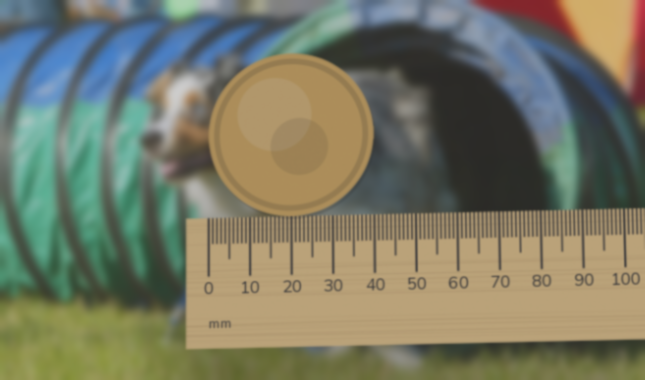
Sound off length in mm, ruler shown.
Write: 40 mm
